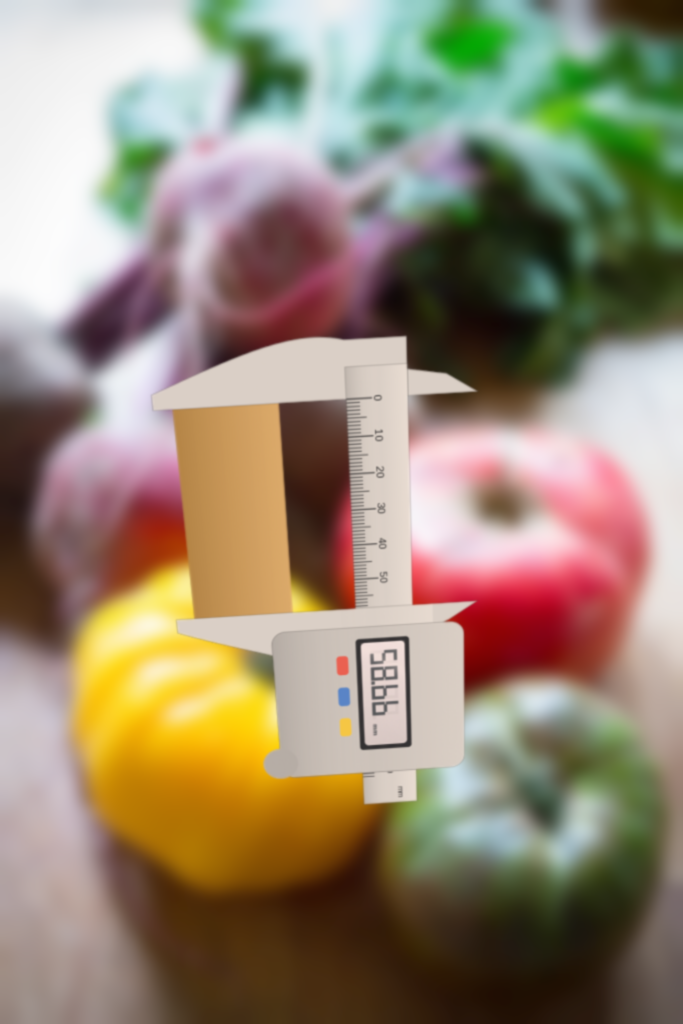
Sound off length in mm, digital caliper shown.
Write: 58.66 mm
